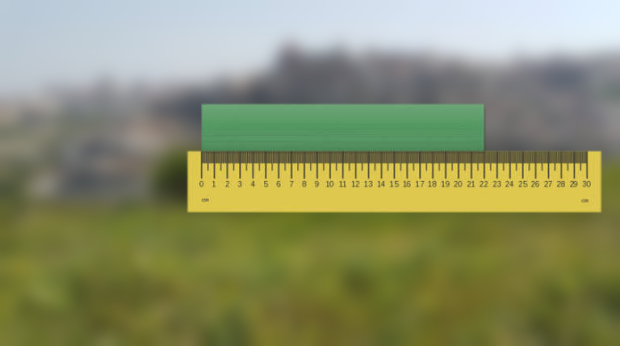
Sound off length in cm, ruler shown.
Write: 22 cm
